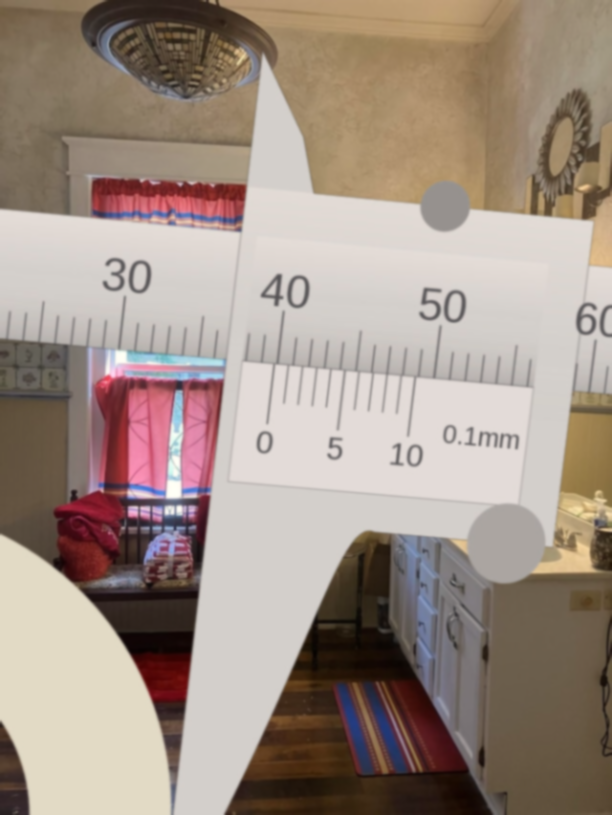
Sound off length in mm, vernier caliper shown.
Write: 39.8 mm
